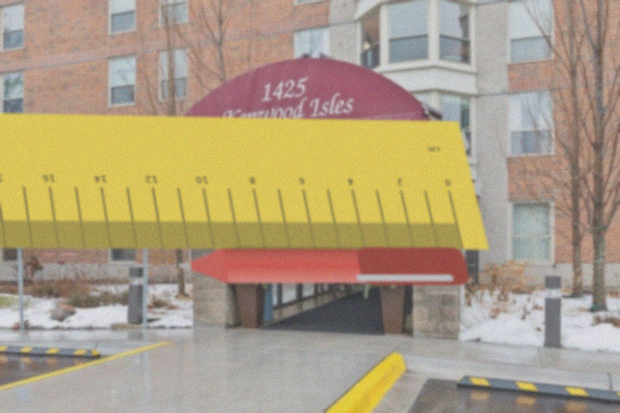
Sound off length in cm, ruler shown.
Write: 11.5 cm
